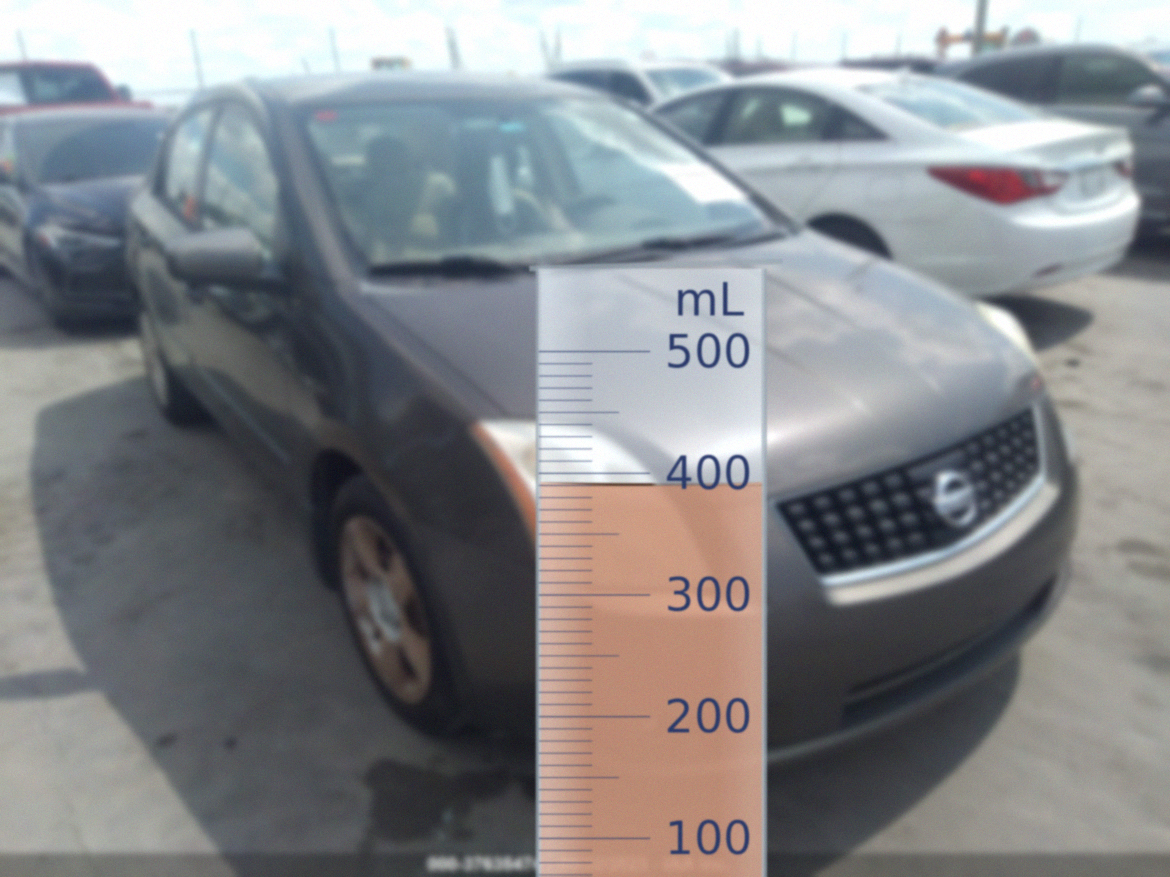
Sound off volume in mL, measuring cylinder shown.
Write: 390 mL
